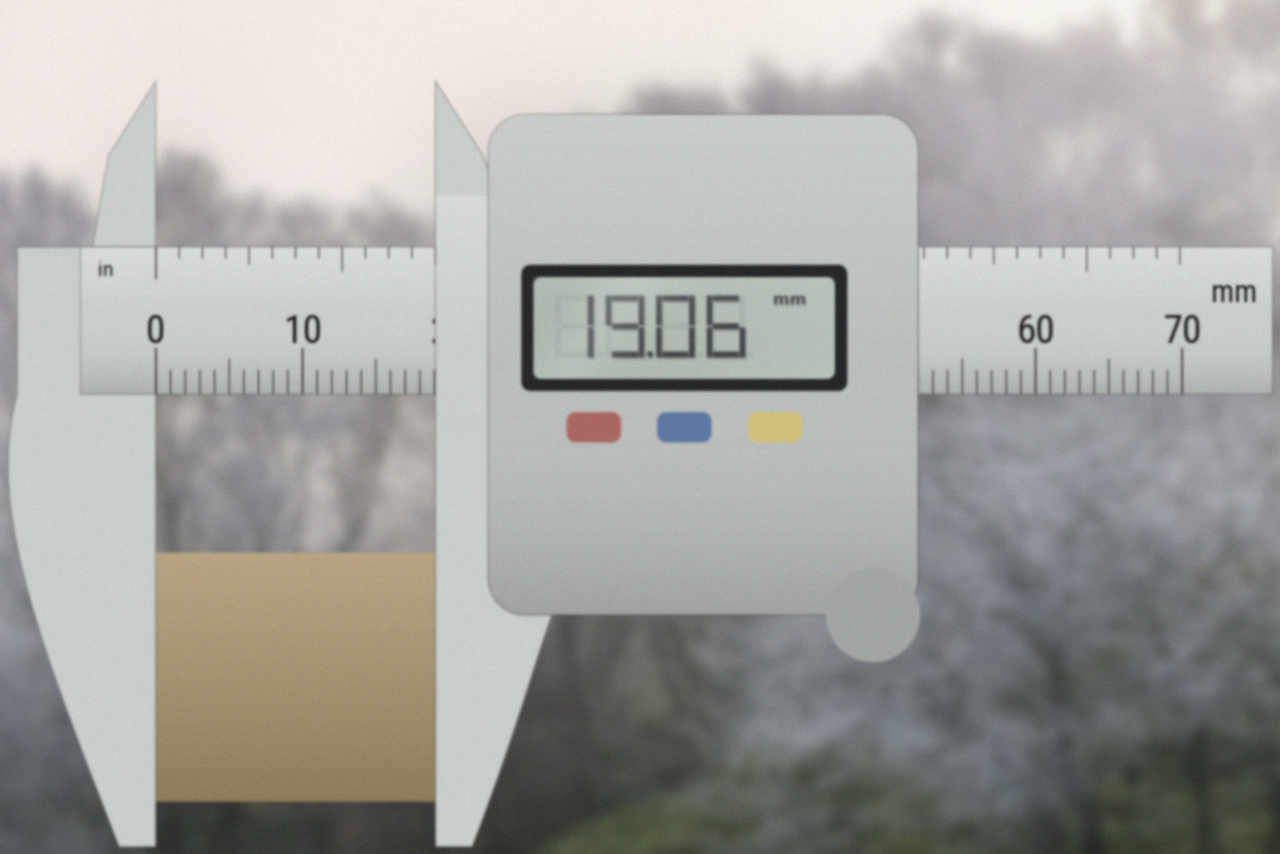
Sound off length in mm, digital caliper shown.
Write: 19.06 mm
